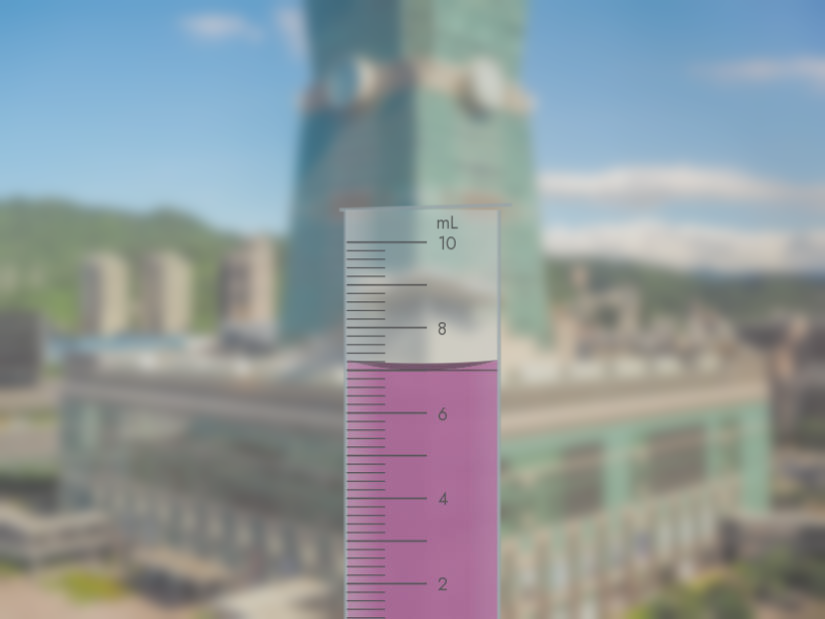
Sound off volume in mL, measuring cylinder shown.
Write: 7 mL
